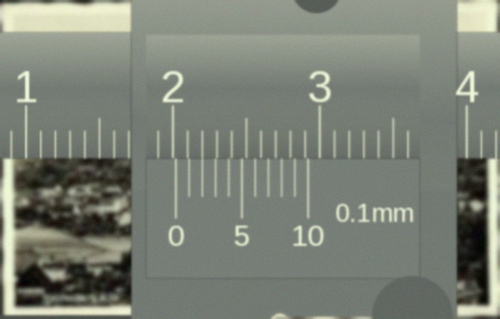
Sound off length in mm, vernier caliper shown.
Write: 20.2 mm
